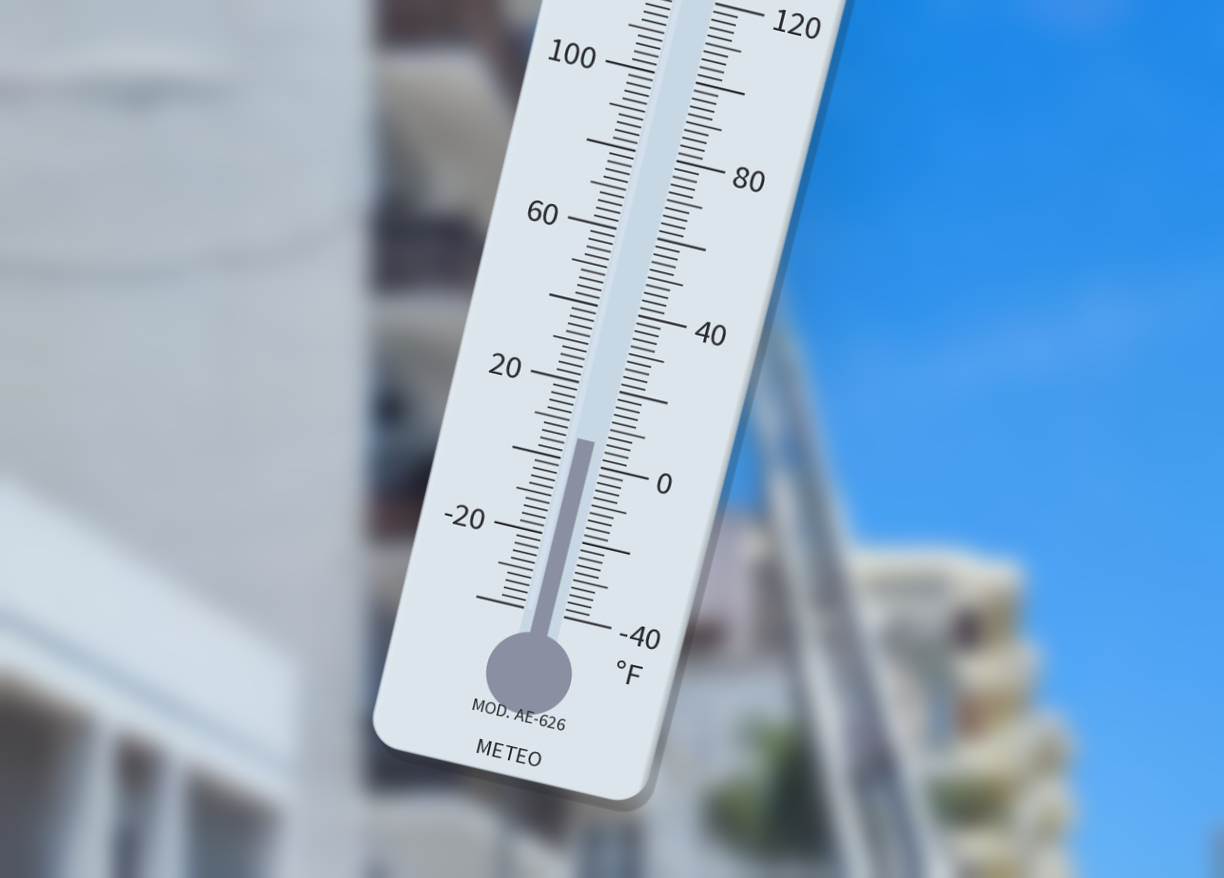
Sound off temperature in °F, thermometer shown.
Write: 6 °F
